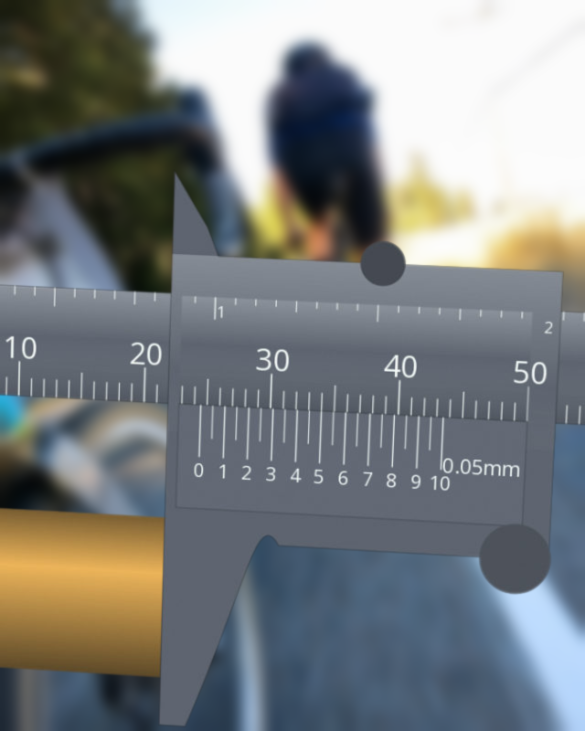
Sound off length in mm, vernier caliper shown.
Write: 24.5 mm
